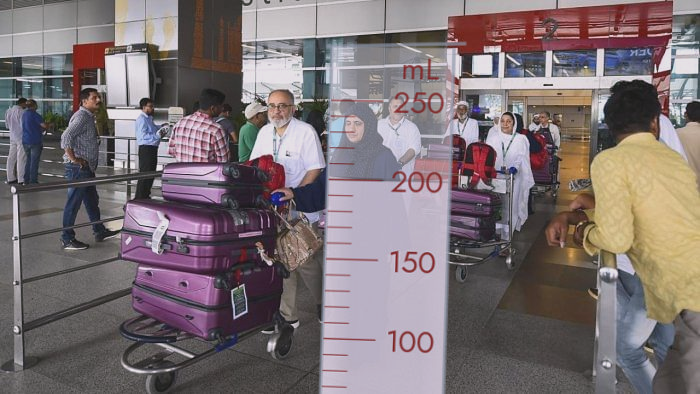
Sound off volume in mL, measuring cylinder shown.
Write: 200 mL
